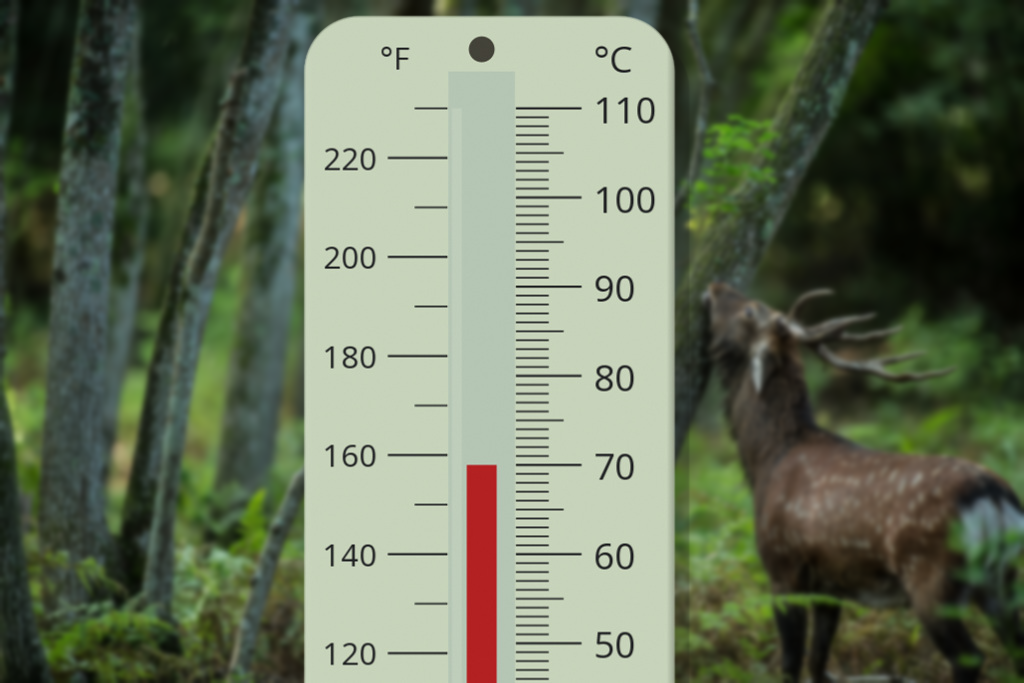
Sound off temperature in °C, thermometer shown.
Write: 70 °C
